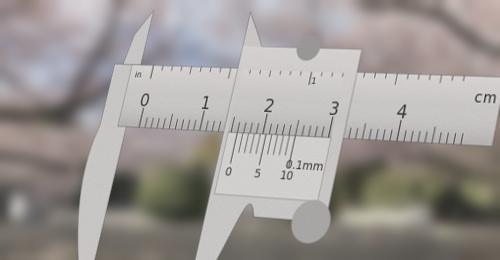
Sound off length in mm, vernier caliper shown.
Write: 16.0 mm
